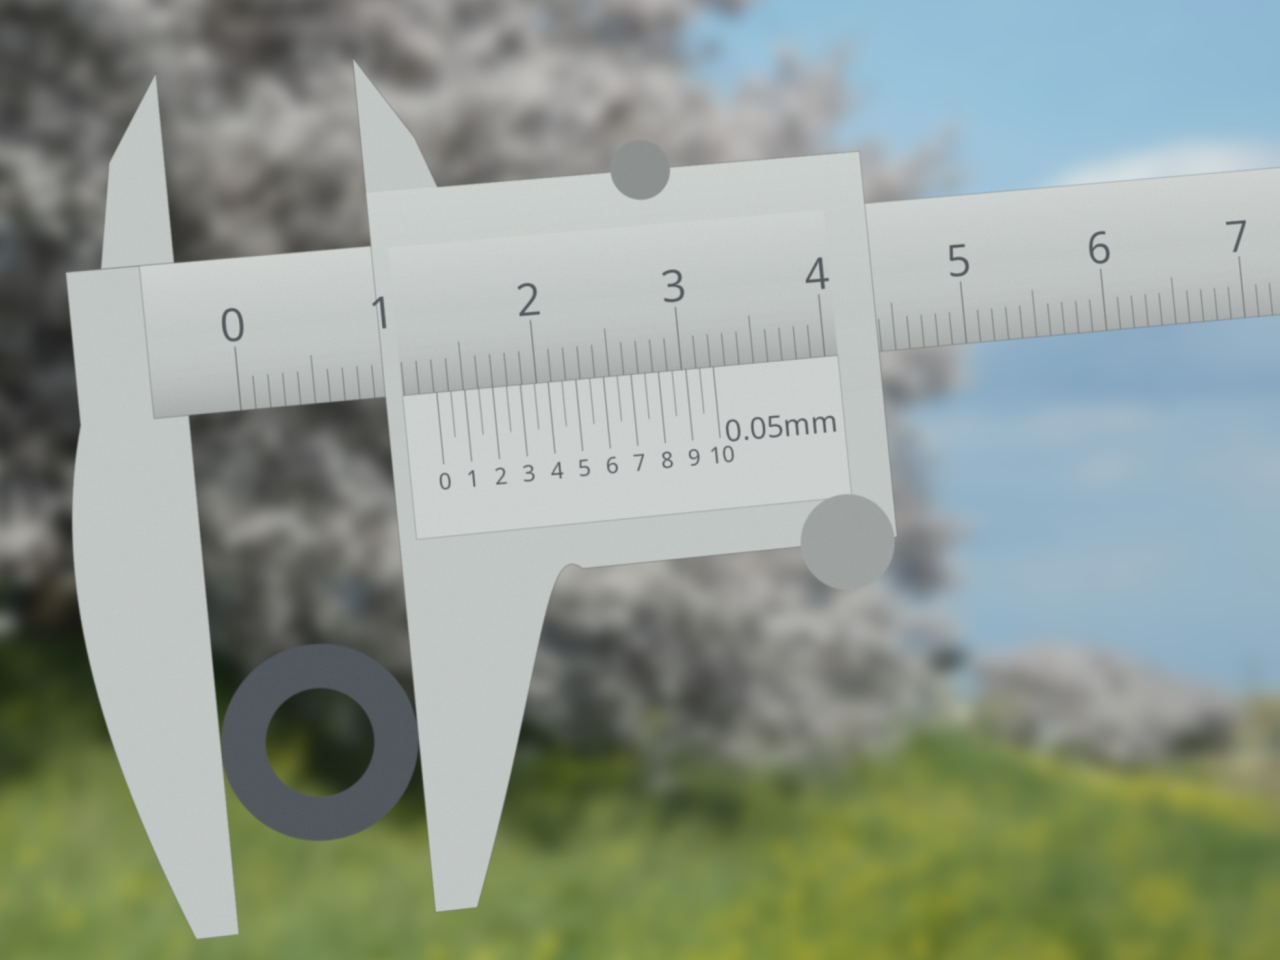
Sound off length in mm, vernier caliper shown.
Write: 13.2 mm
